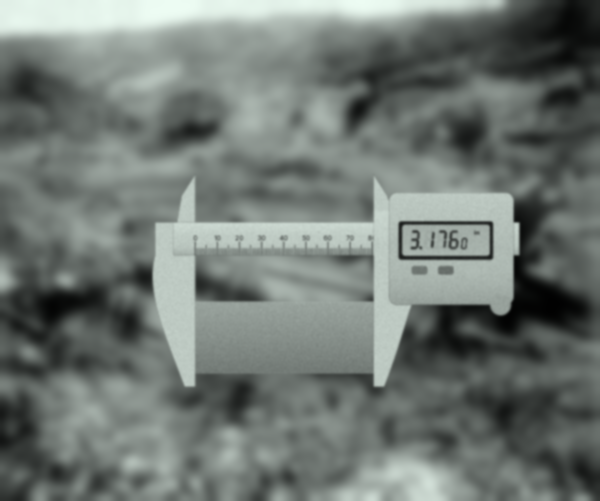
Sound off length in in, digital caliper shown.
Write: 3.1760 in
